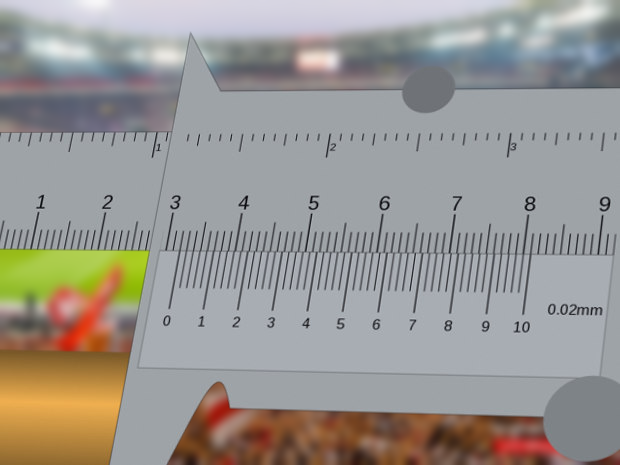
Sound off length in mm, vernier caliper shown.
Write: 32.0 mm
